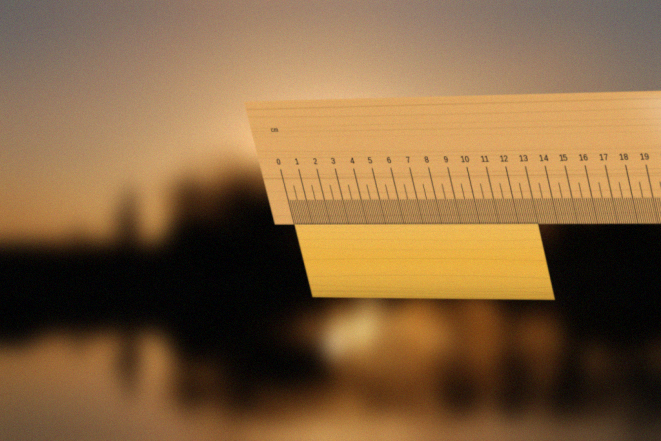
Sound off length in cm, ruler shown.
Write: 13 cm
